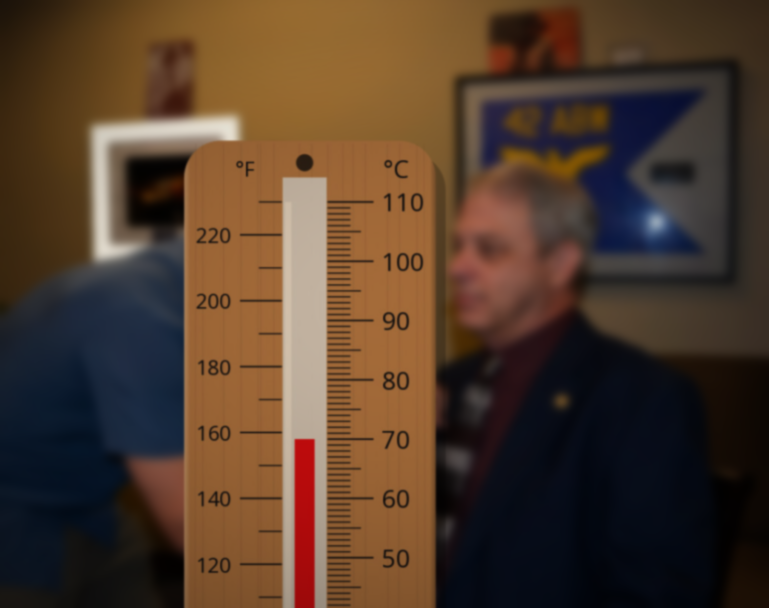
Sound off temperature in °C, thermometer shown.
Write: 70 °C
